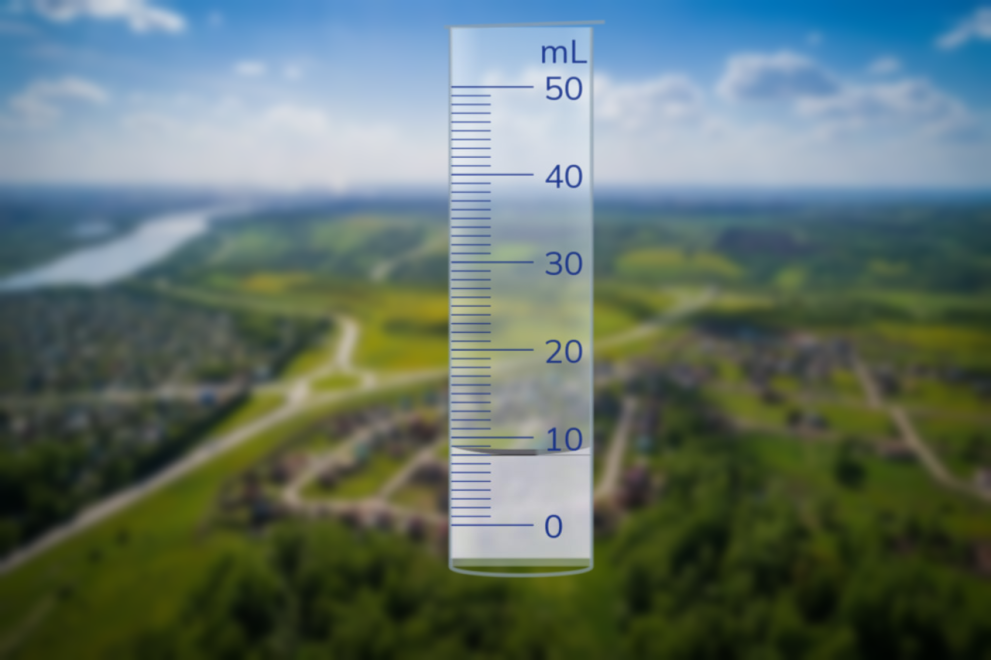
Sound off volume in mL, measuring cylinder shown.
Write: 8 mL
